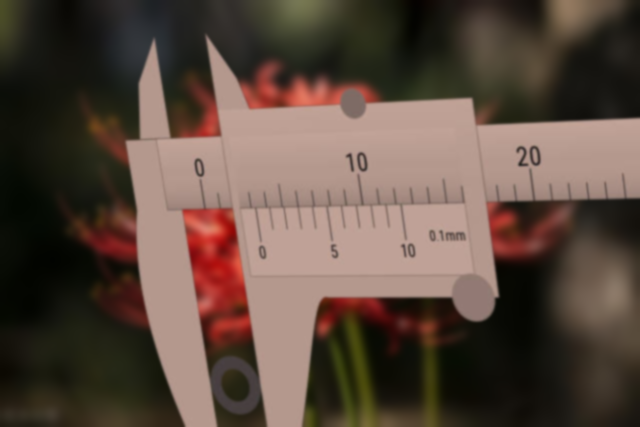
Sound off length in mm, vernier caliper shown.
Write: 3.3 mm
